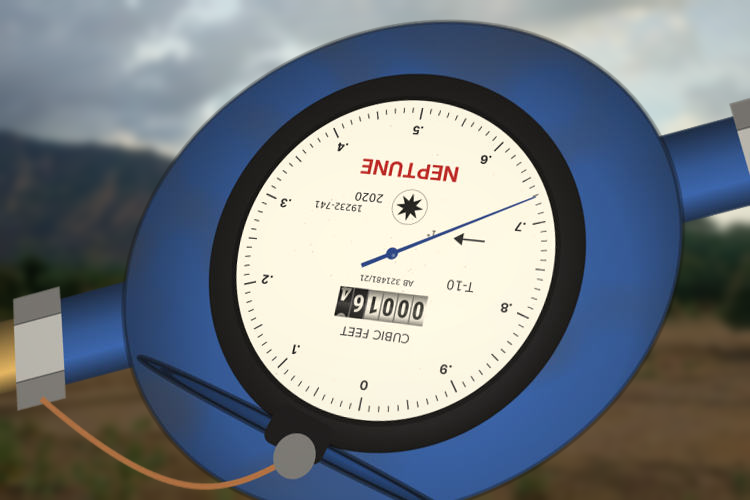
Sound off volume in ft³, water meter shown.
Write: 163.67 ft³
